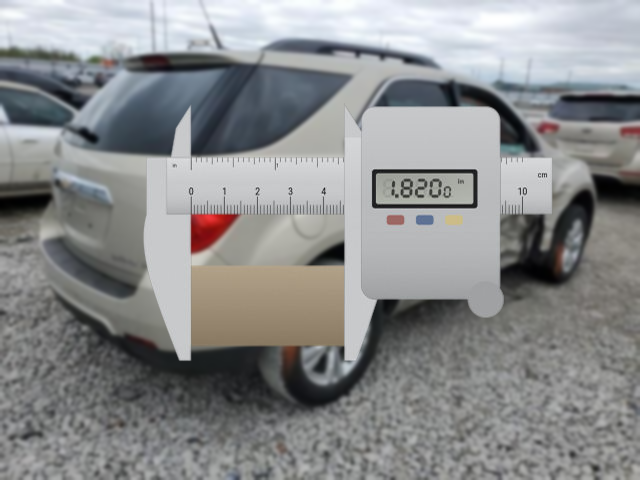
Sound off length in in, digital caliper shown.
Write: 1.8200 in
